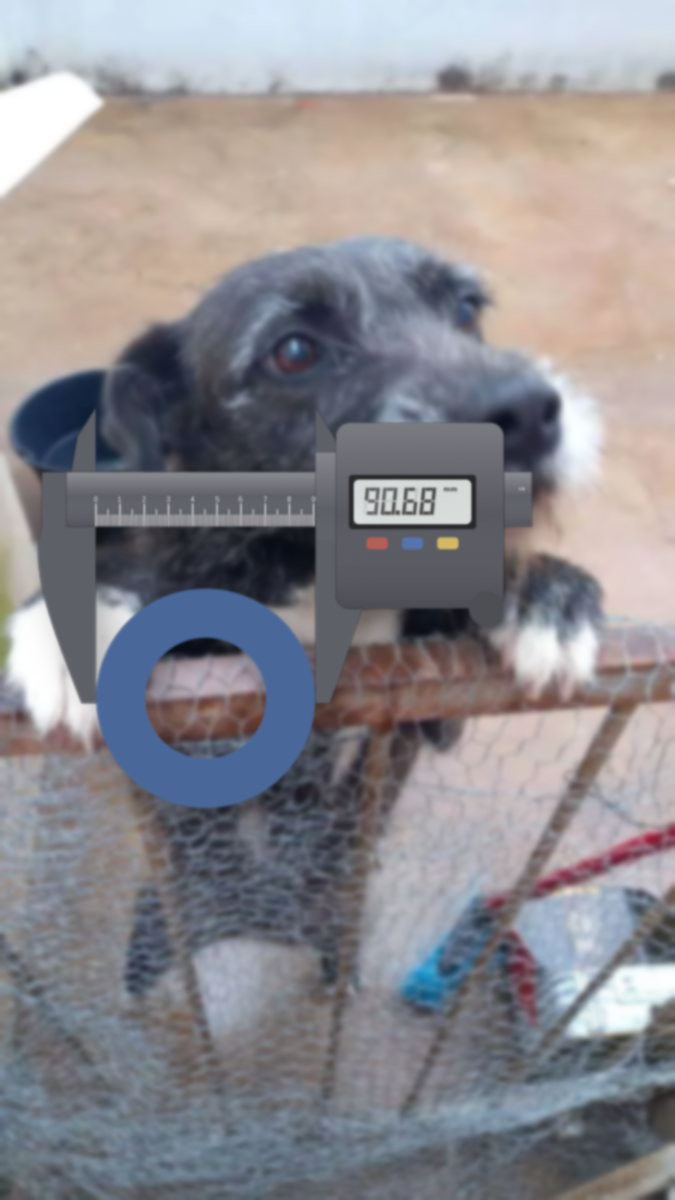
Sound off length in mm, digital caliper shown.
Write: 90.68 mm
